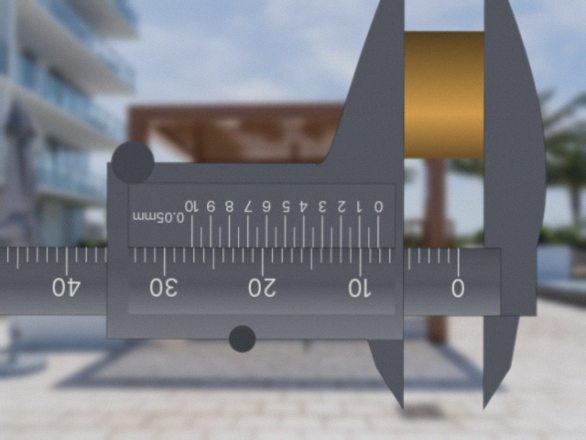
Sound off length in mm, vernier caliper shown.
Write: 8.2 mm
